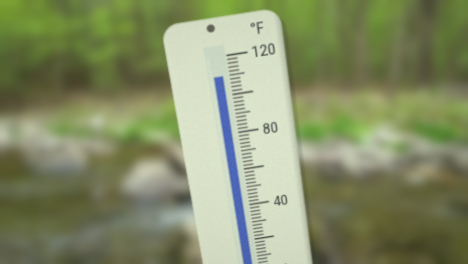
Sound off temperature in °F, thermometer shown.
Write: 110 °F
